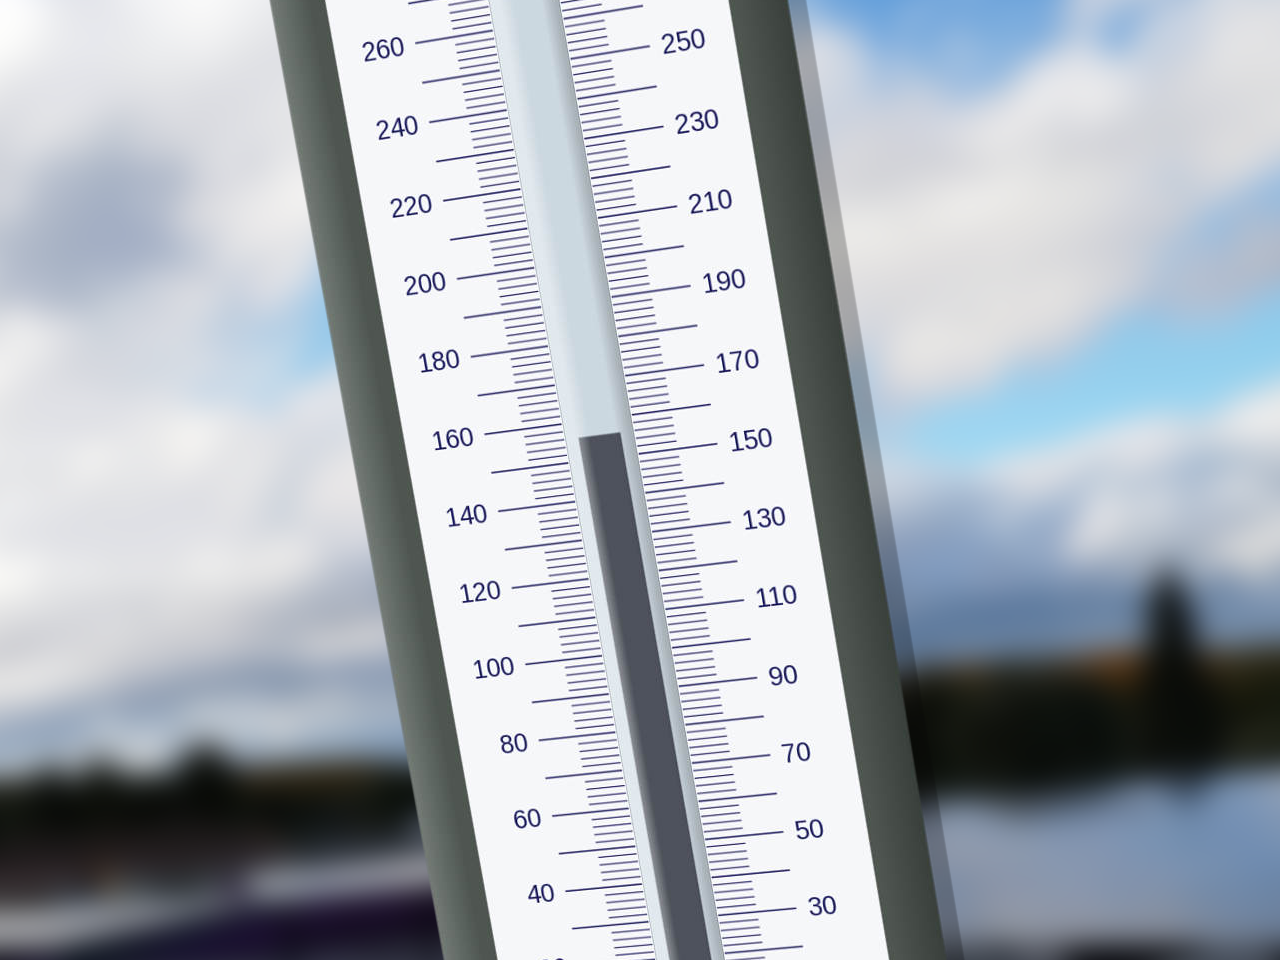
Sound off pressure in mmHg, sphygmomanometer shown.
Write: 156 mmHg
